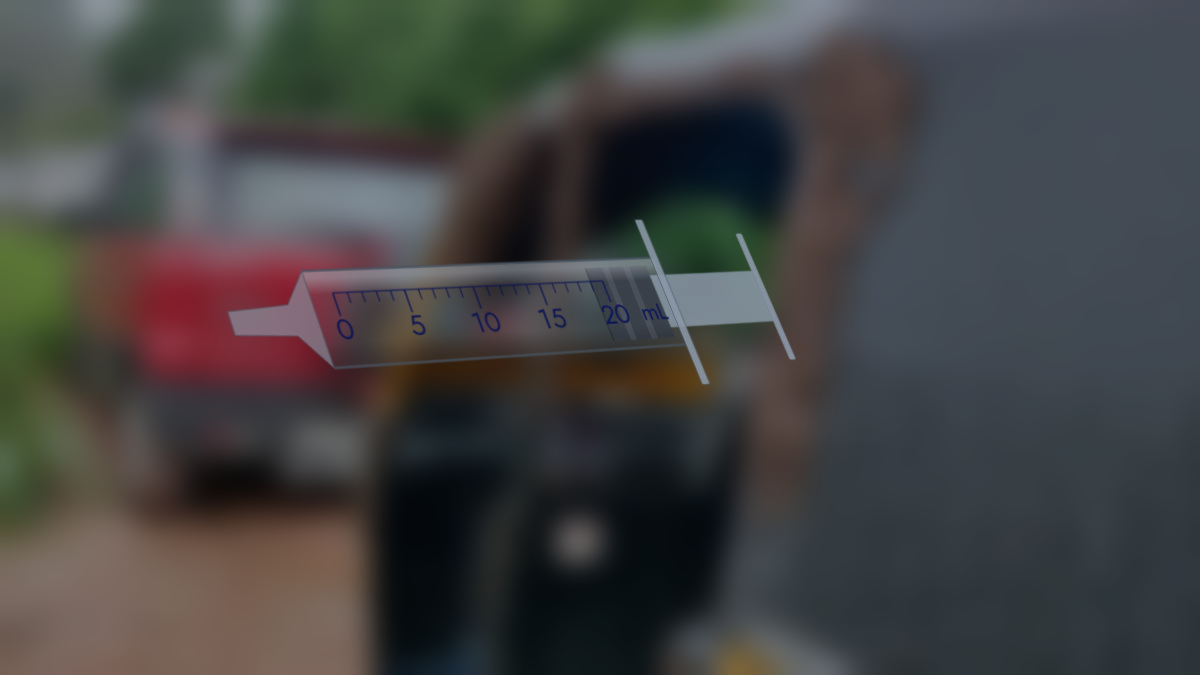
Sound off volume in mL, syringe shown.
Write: 19 mL
